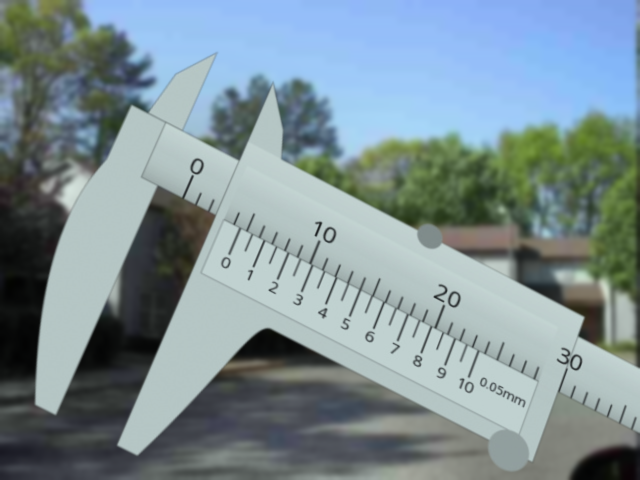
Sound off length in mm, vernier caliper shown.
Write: 4.5 mm
